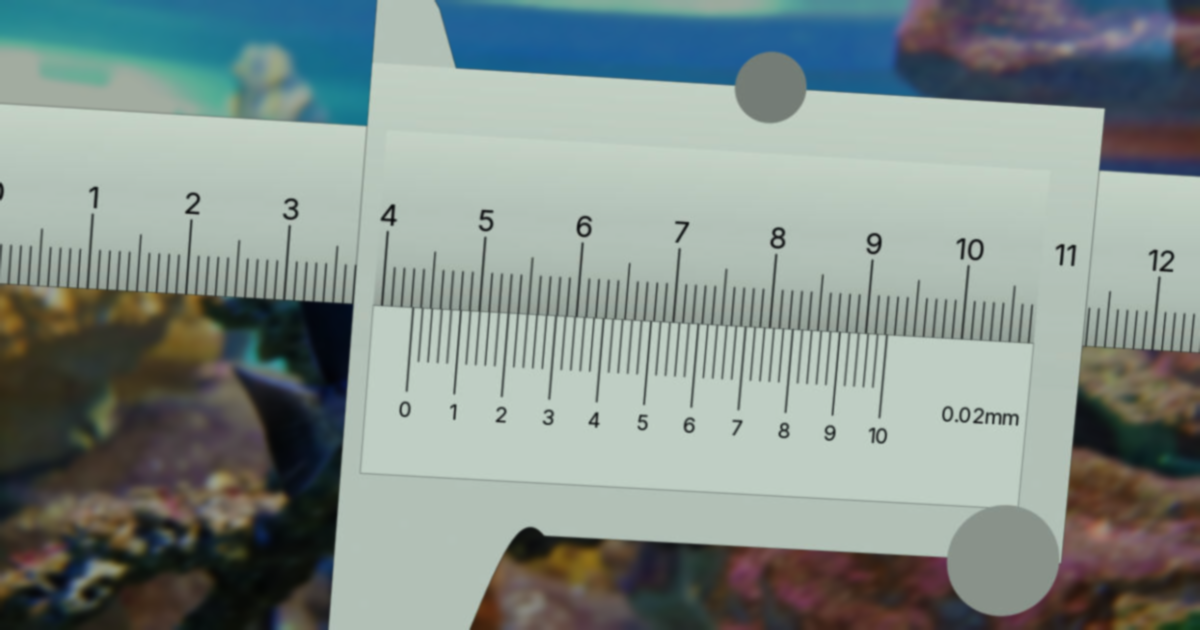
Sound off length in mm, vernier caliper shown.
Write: 43.2 mm
